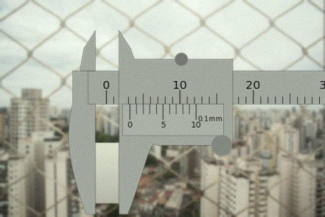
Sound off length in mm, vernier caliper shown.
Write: 3.2 mm
